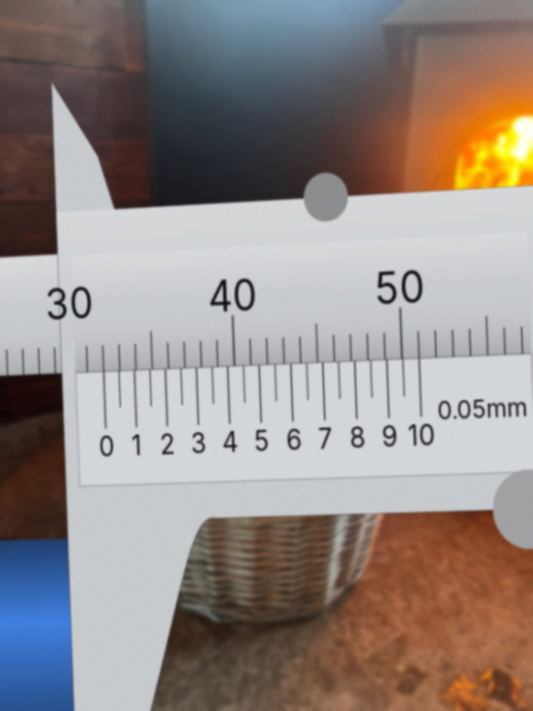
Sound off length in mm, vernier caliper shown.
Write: 32.0 mm
